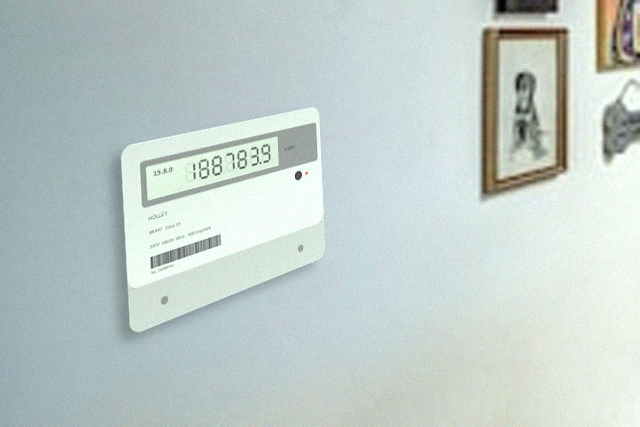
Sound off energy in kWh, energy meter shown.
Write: 188783.9 kWh
